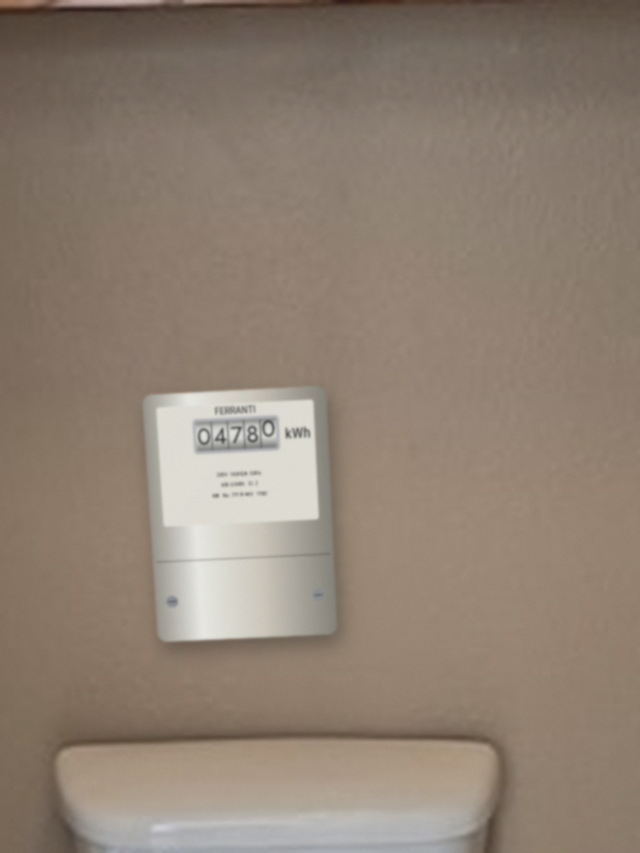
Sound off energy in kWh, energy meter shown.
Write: 4780 kWh
